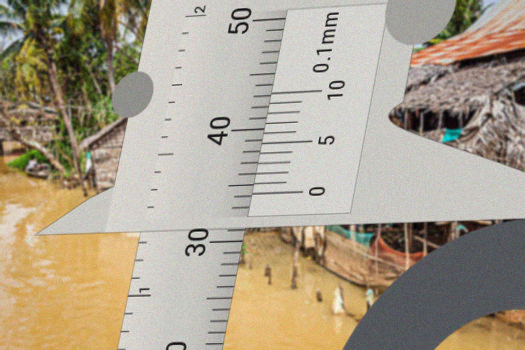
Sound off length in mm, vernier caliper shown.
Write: 34.2 mm
